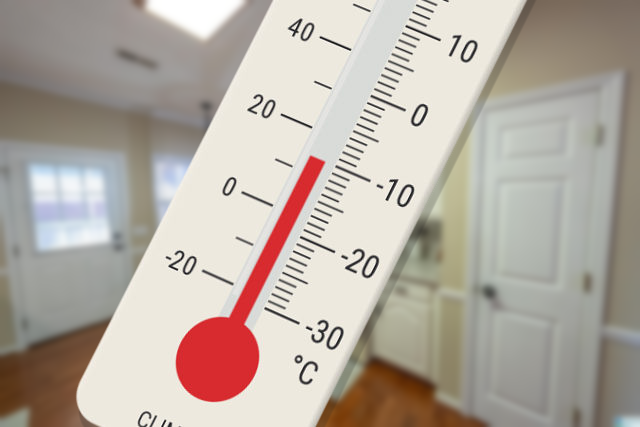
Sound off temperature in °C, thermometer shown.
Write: -10 °C
